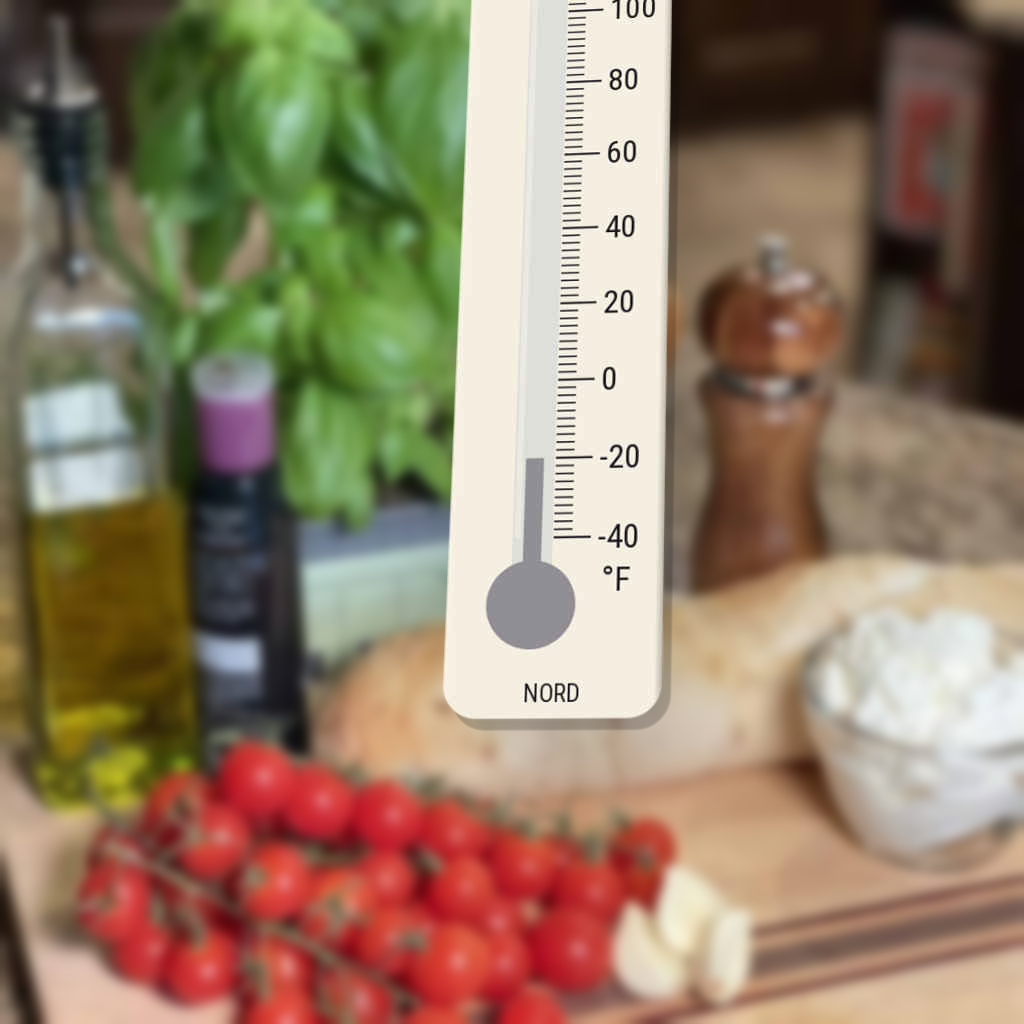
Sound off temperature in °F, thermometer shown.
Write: -20 °F
